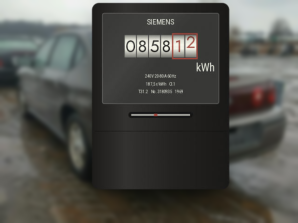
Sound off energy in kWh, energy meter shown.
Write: 858.12 kWh
